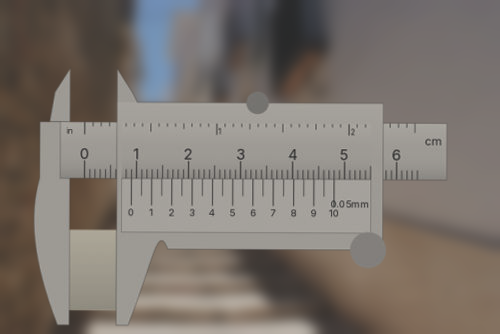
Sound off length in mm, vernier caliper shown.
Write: 9.0 mm
